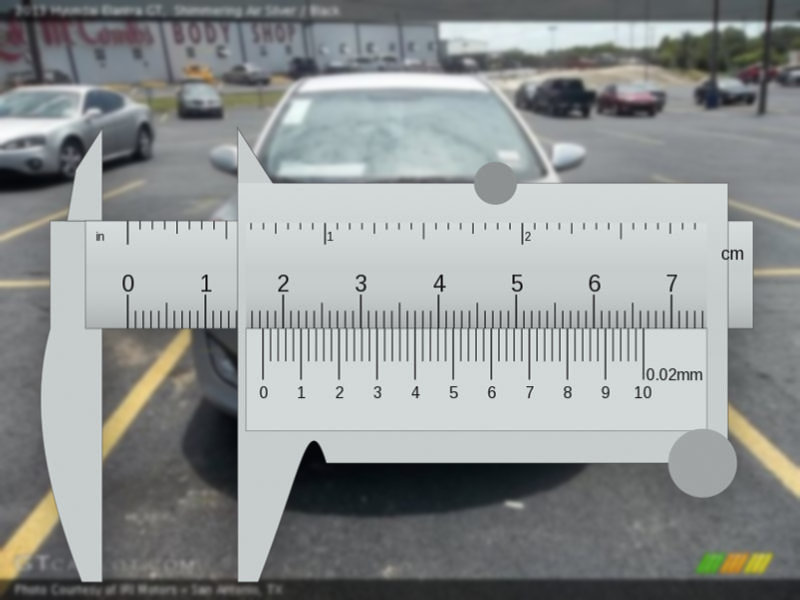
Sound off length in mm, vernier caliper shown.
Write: 17.4 mm
